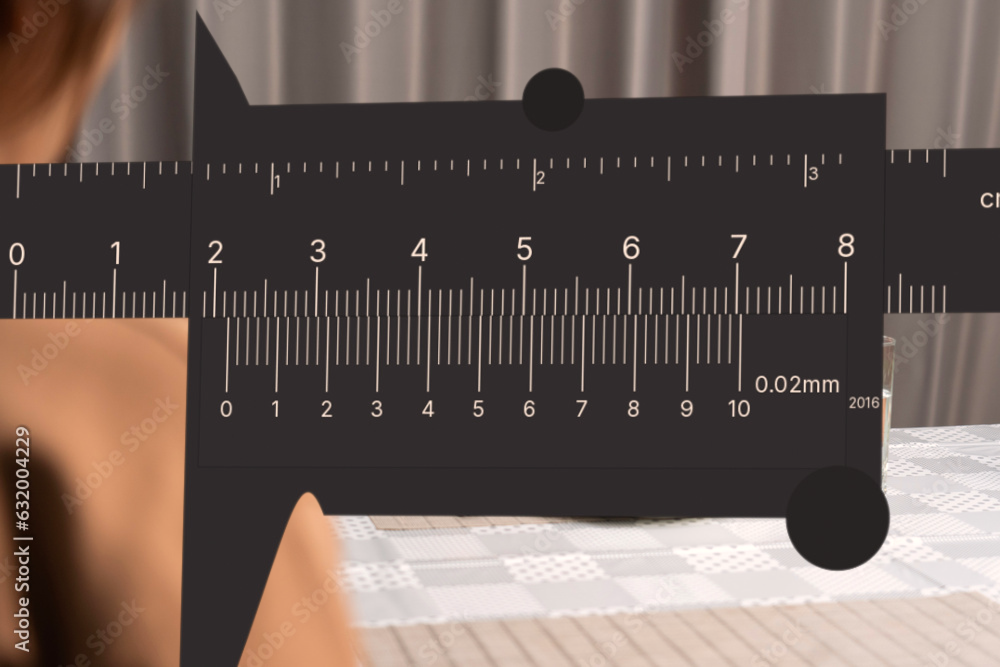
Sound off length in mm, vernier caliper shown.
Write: 21.4 mm
